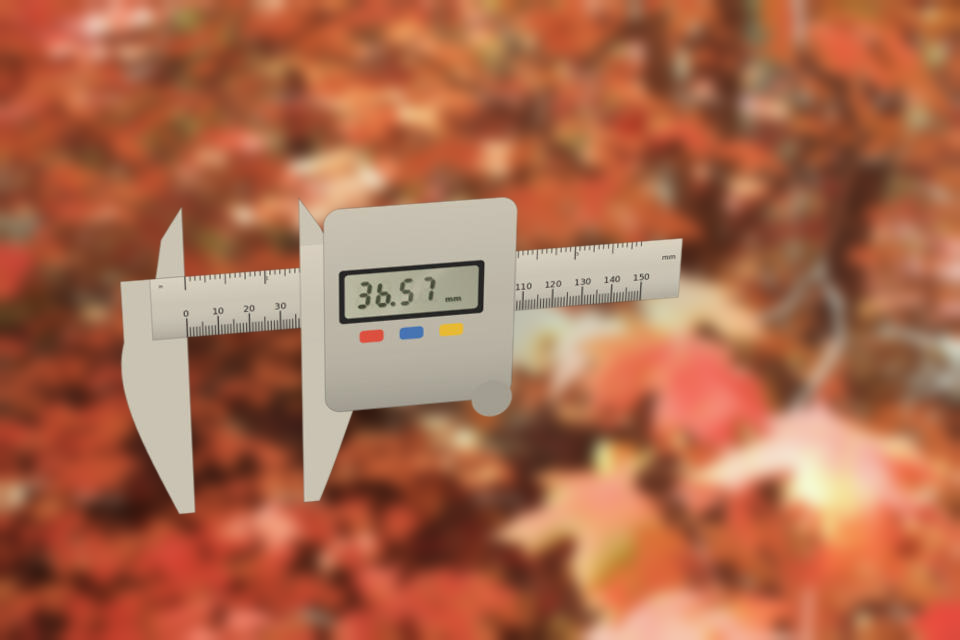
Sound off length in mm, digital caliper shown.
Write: 36.57 mm
